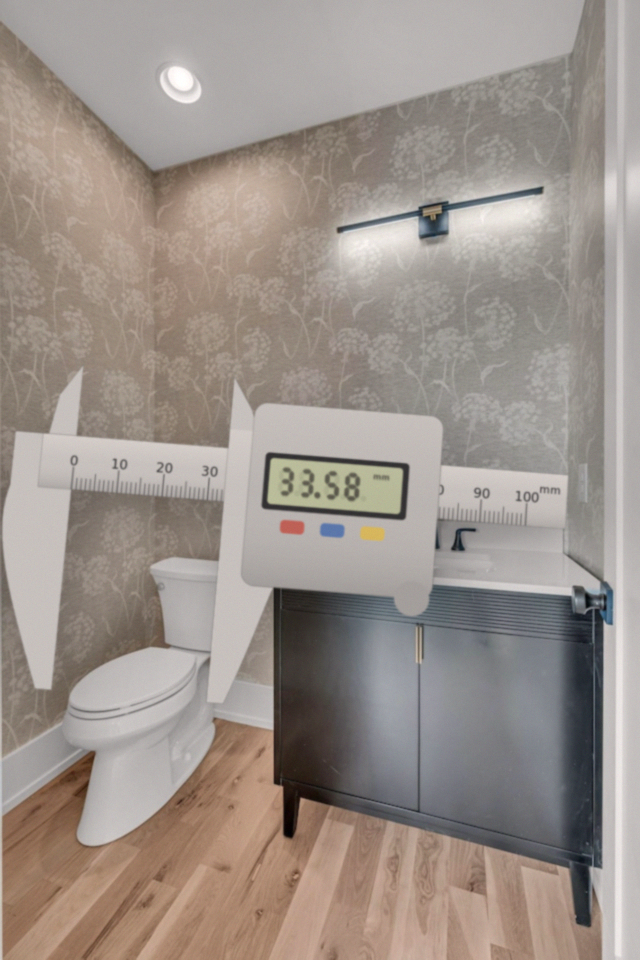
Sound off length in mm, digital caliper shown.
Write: 33.58 mm
